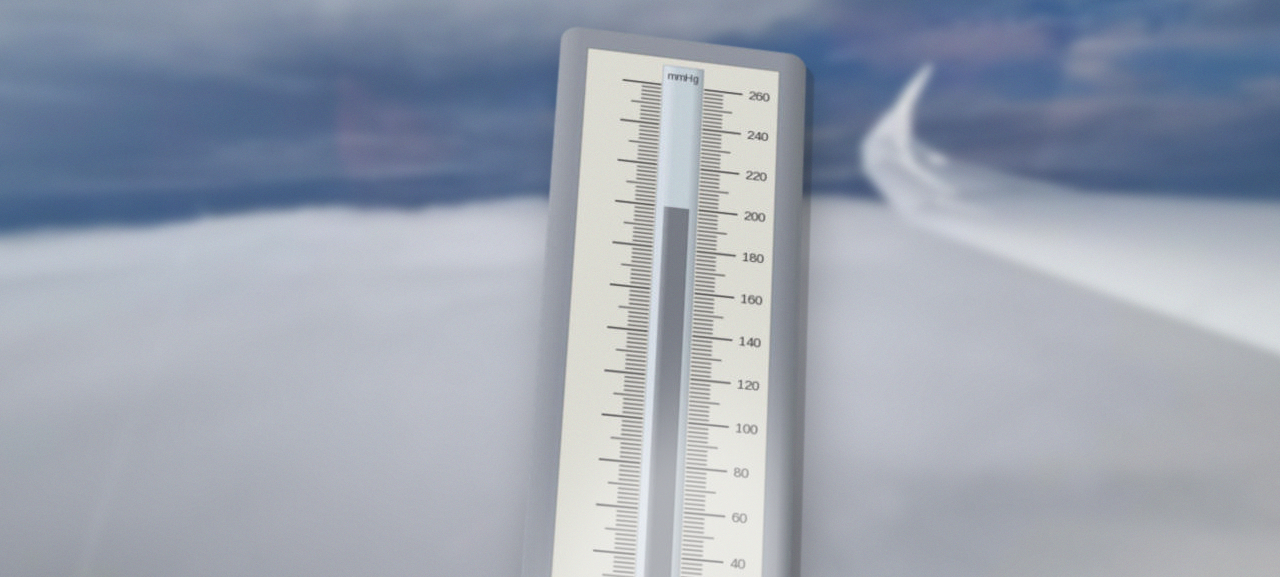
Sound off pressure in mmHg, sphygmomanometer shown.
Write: 200 mmHg
